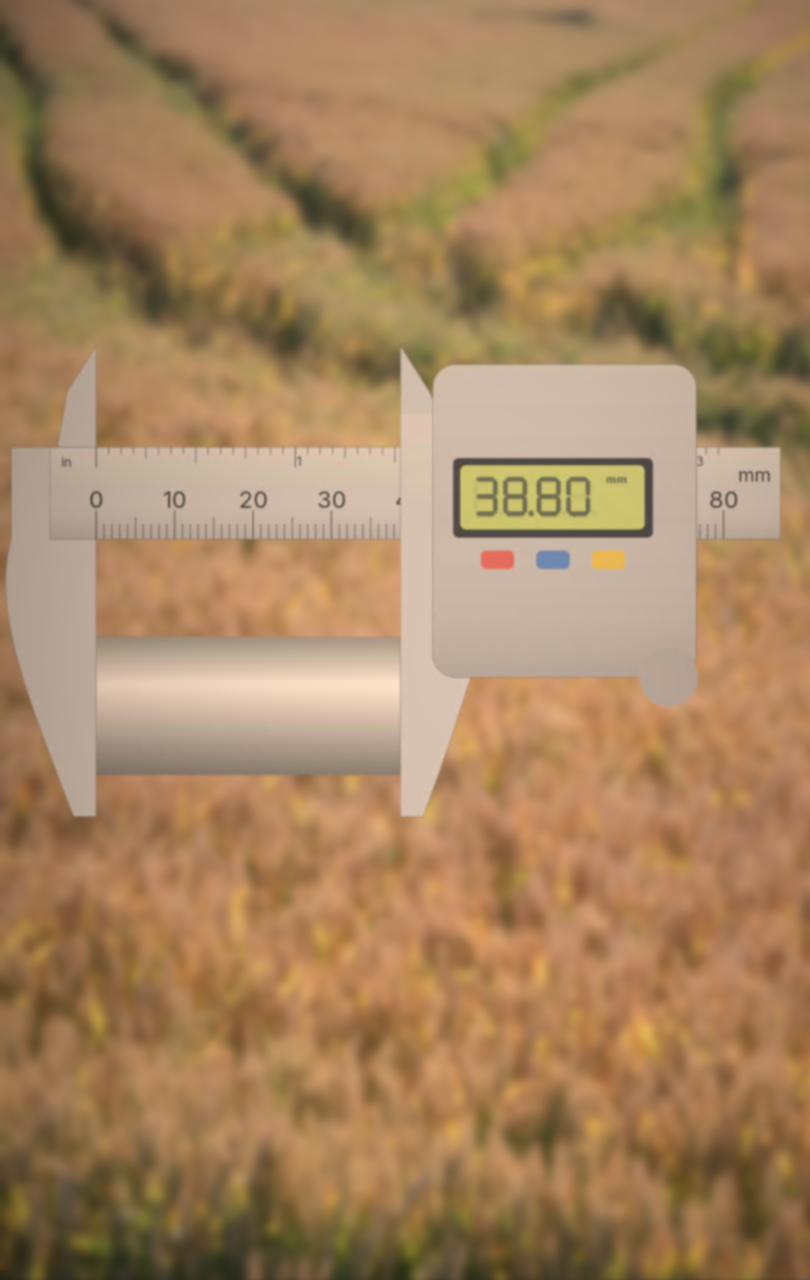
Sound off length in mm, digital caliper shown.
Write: 38.80 mm
